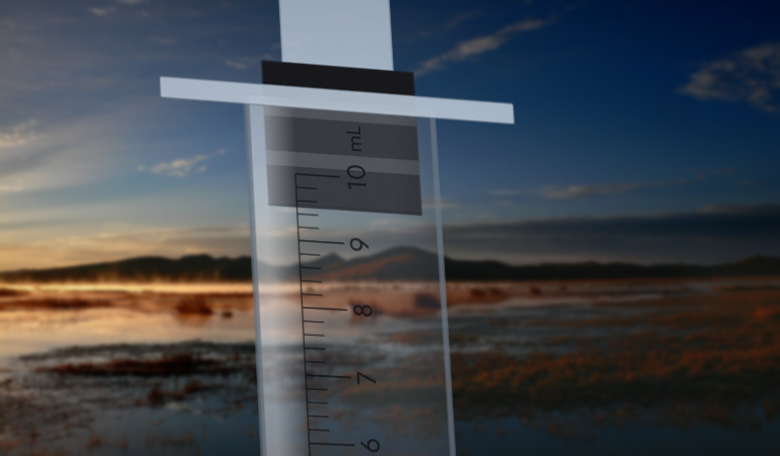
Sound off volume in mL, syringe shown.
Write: 9.5 mL
